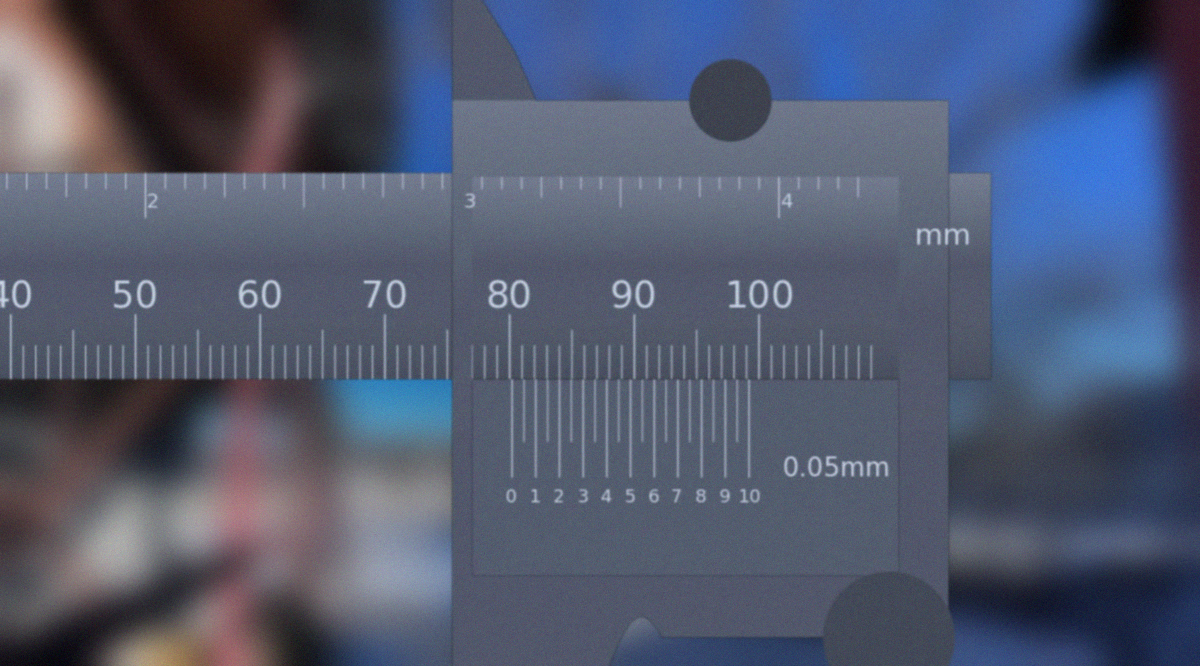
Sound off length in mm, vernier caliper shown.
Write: 80.2 mm
